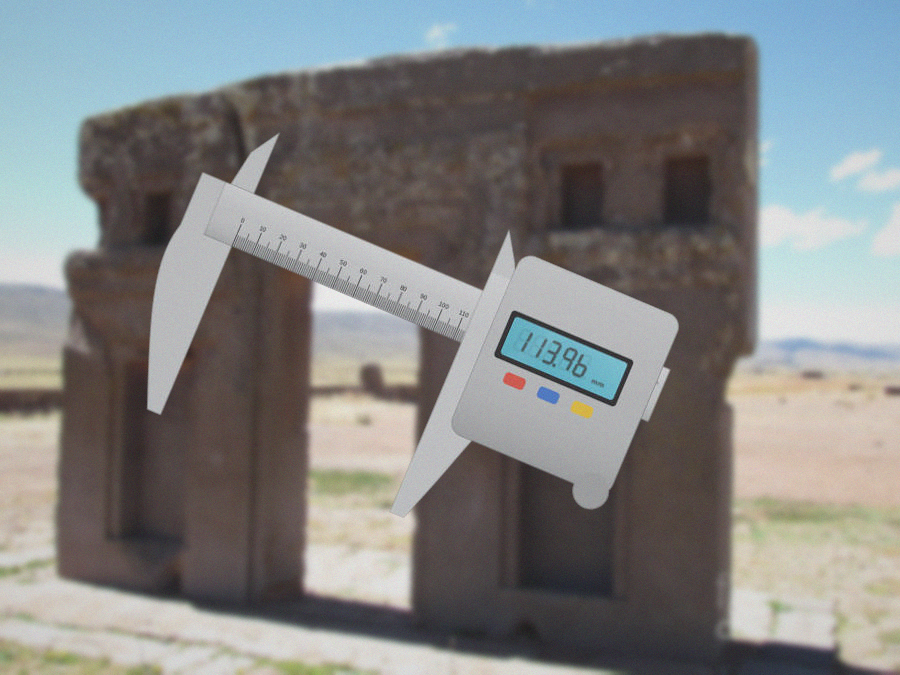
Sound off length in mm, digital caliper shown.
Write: 113.96 mm
